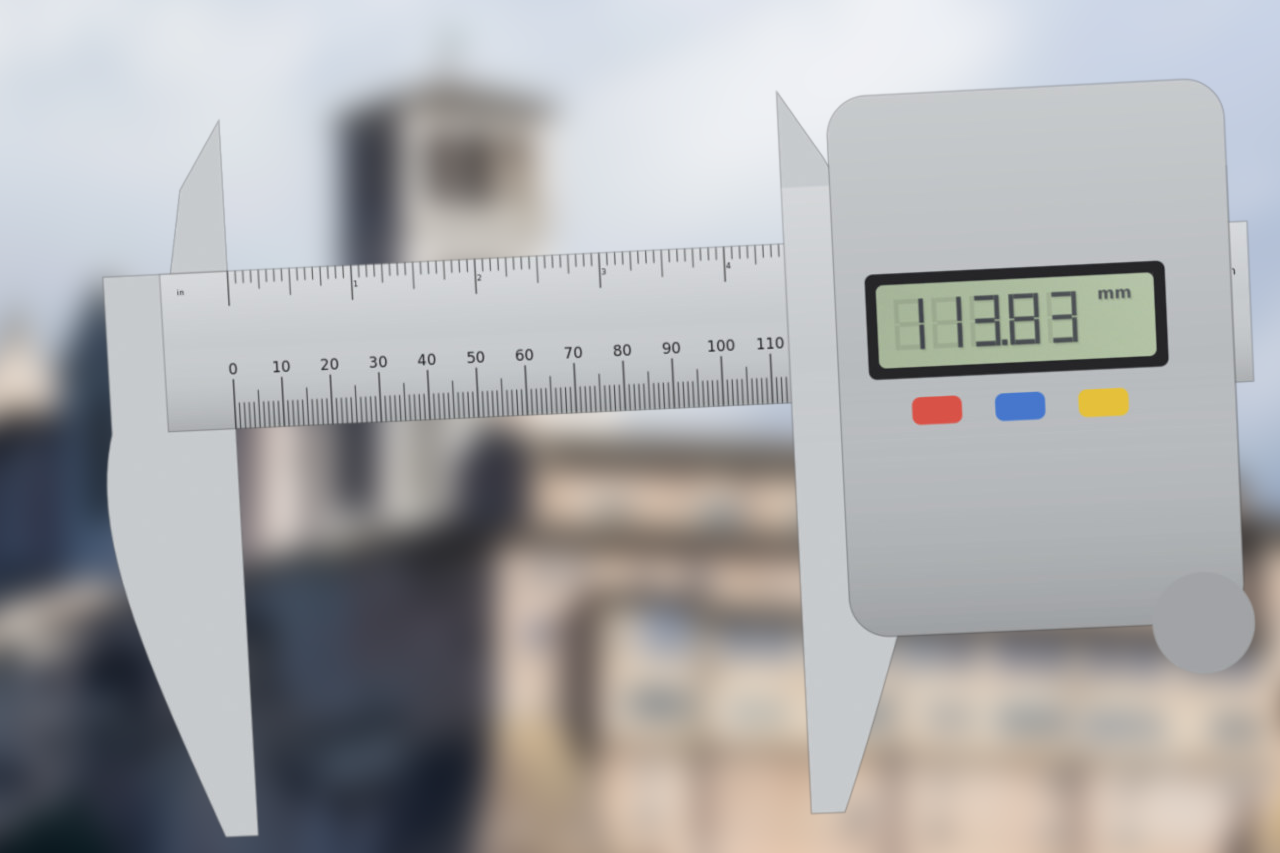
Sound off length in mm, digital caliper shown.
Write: 113.83 mm
